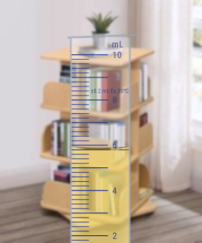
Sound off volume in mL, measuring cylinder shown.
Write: 5.8 mL
